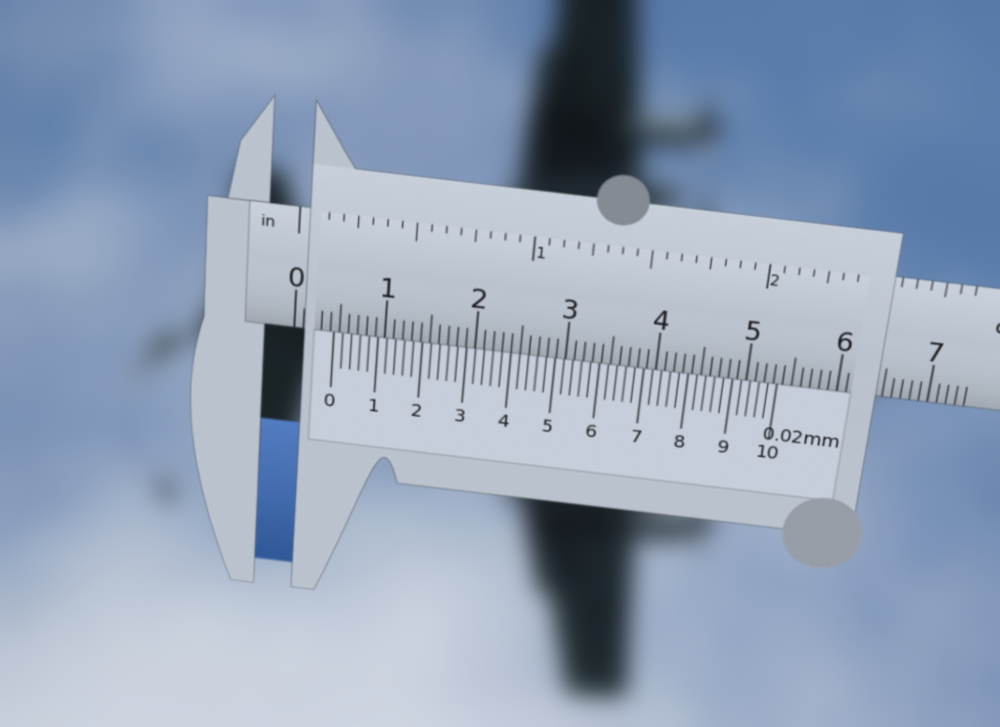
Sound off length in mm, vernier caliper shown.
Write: 4.4 mm
